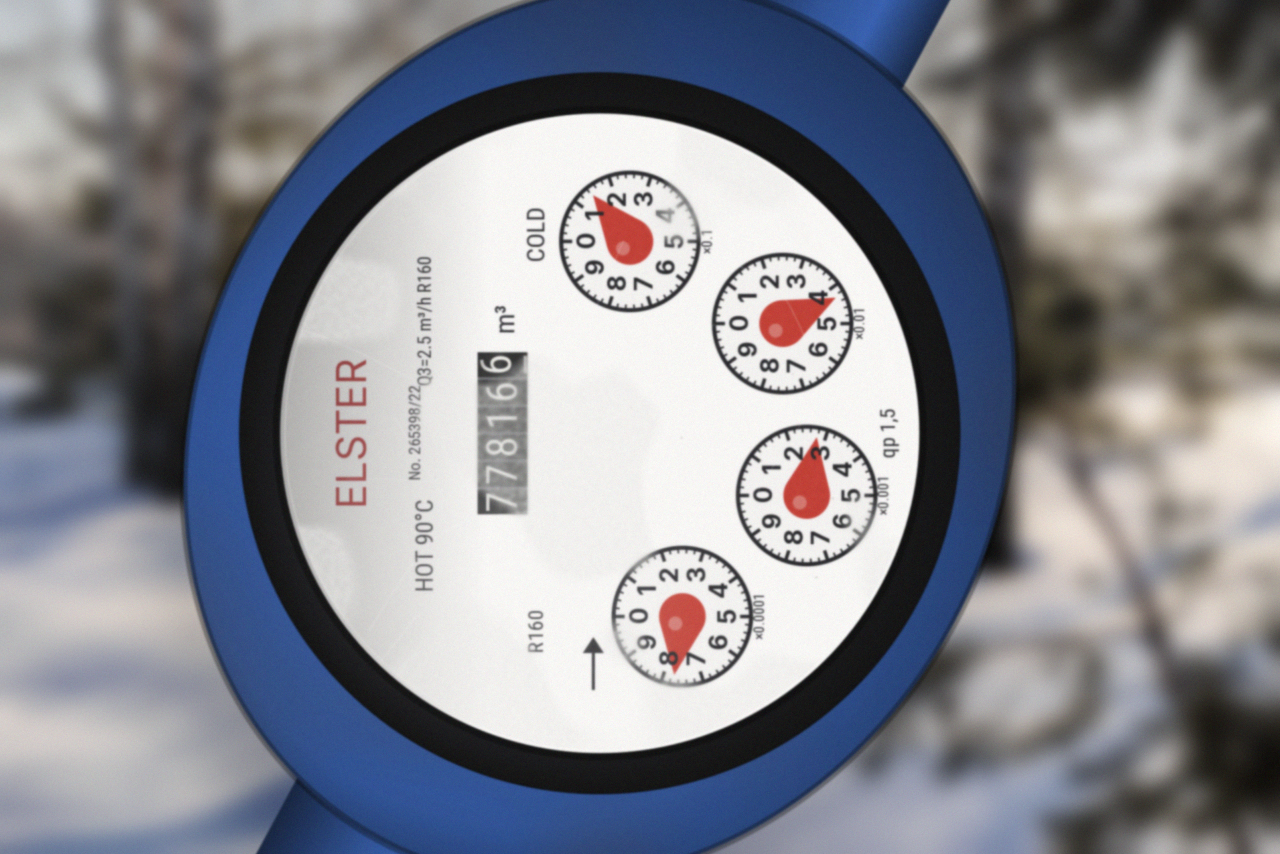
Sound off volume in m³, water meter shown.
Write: 778166.1427 m³
